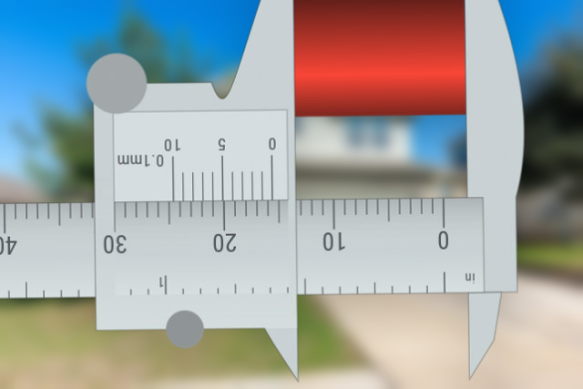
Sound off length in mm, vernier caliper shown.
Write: 15.6 mm
